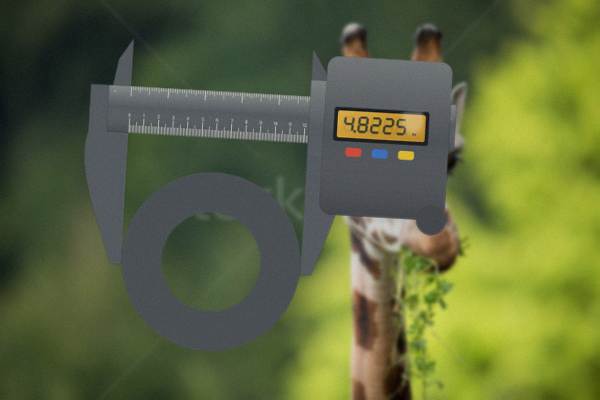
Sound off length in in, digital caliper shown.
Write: 4.8225 in
